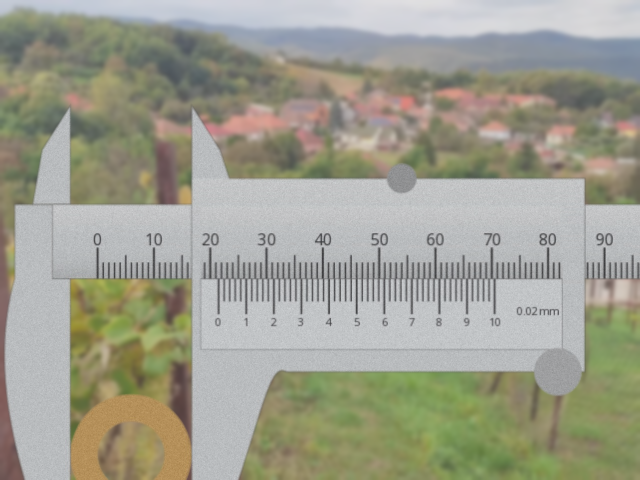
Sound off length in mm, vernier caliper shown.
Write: 21.5 mm
